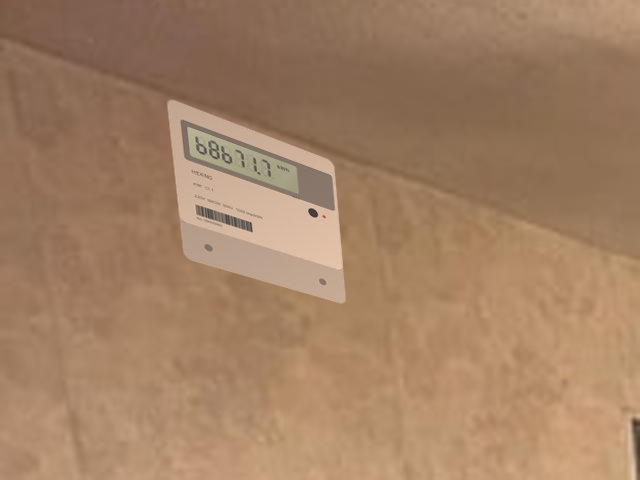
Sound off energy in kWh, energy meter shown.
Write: 68671.7 kWh
